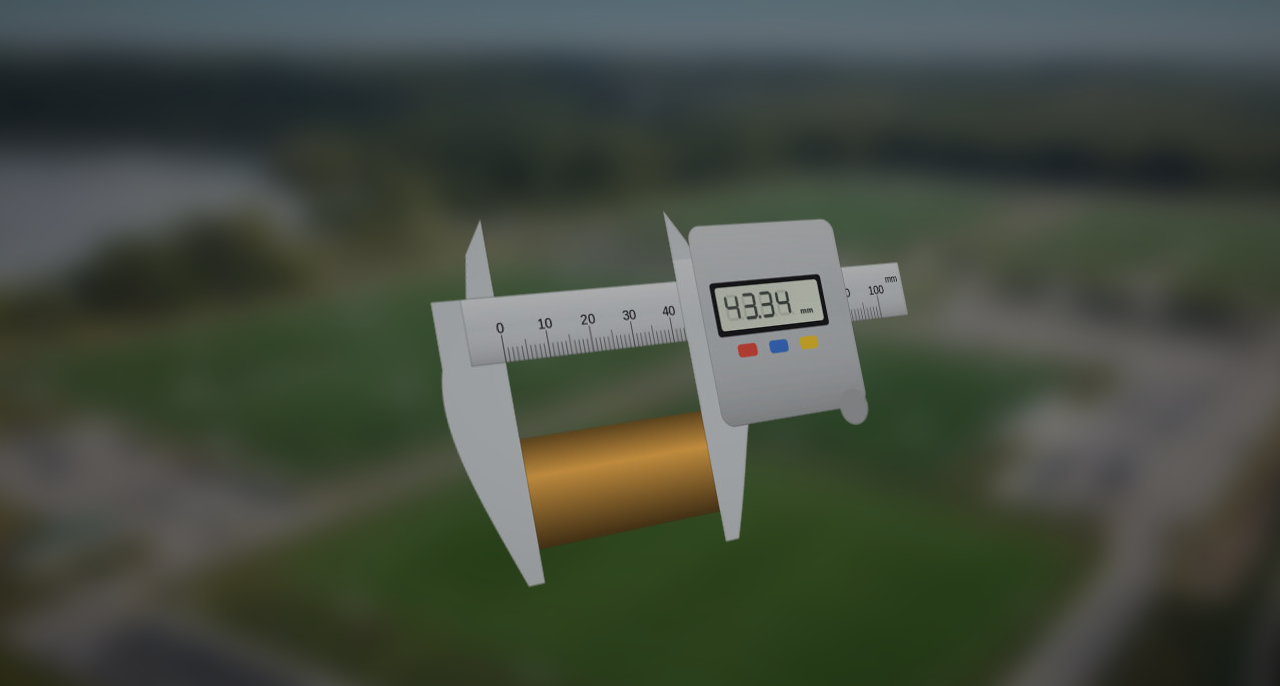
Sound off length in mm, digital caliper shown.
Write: 43.34 mm
